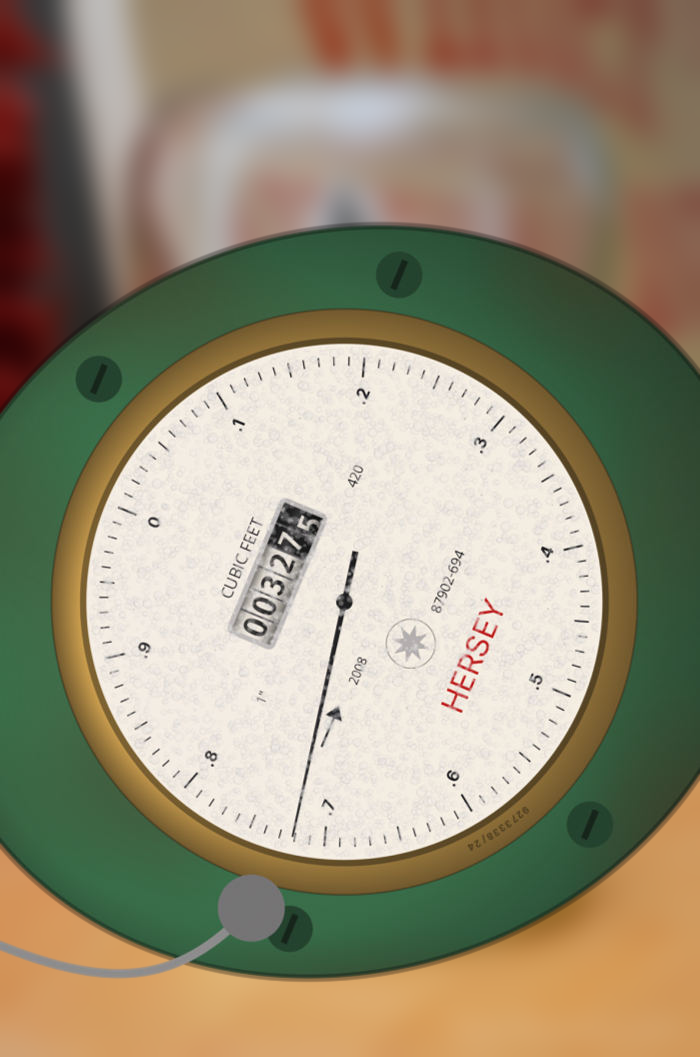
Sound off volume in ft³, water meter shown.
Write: 3274.72 ft³
